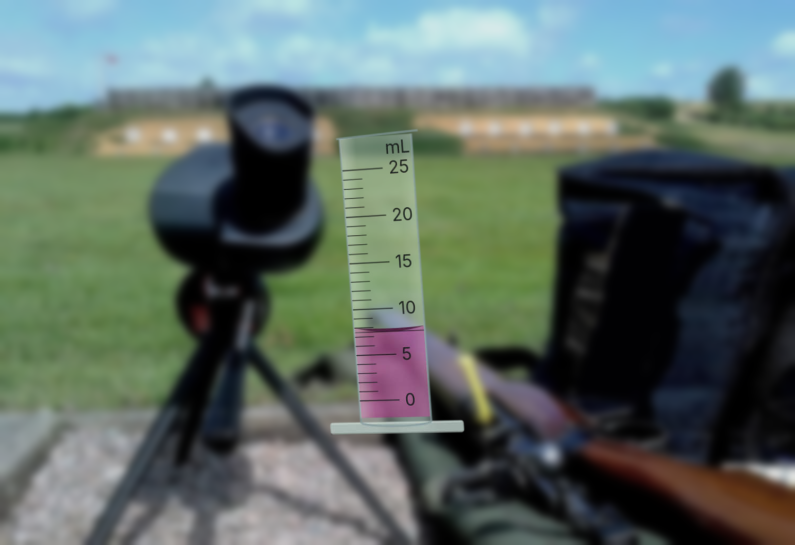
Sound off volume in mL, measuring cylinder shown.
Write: 7.5 mL
